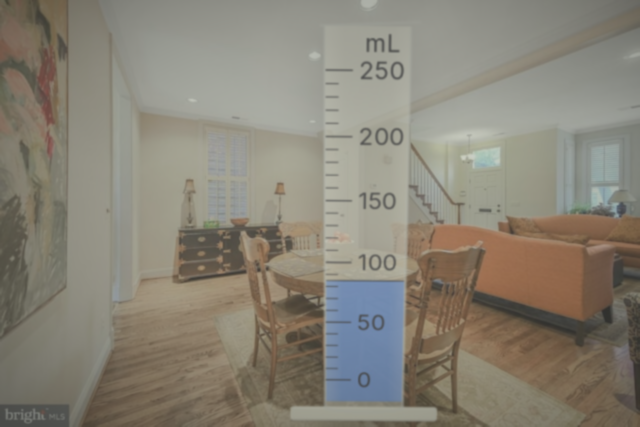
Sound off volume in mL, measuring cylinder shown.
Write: 85 mL
